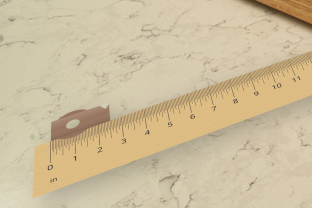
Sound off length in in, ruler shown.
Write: 2.5 in
